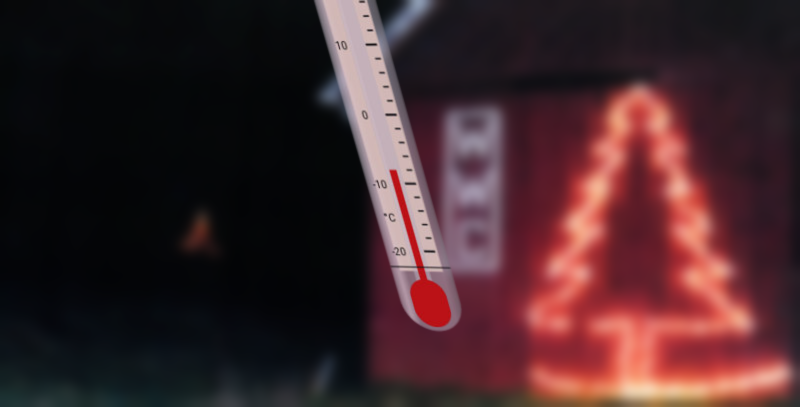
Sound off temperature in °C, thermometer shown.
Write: -8 °C
